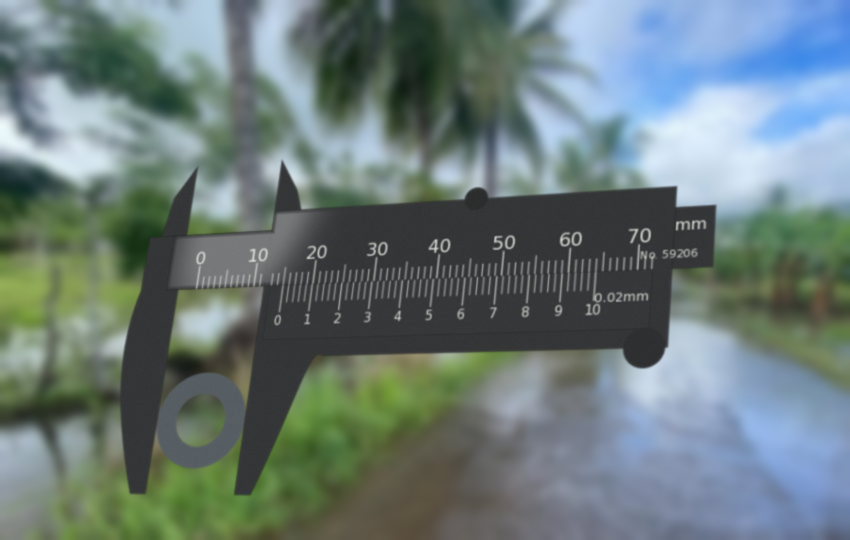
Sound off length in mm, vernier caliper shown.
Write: 15.0 mm
